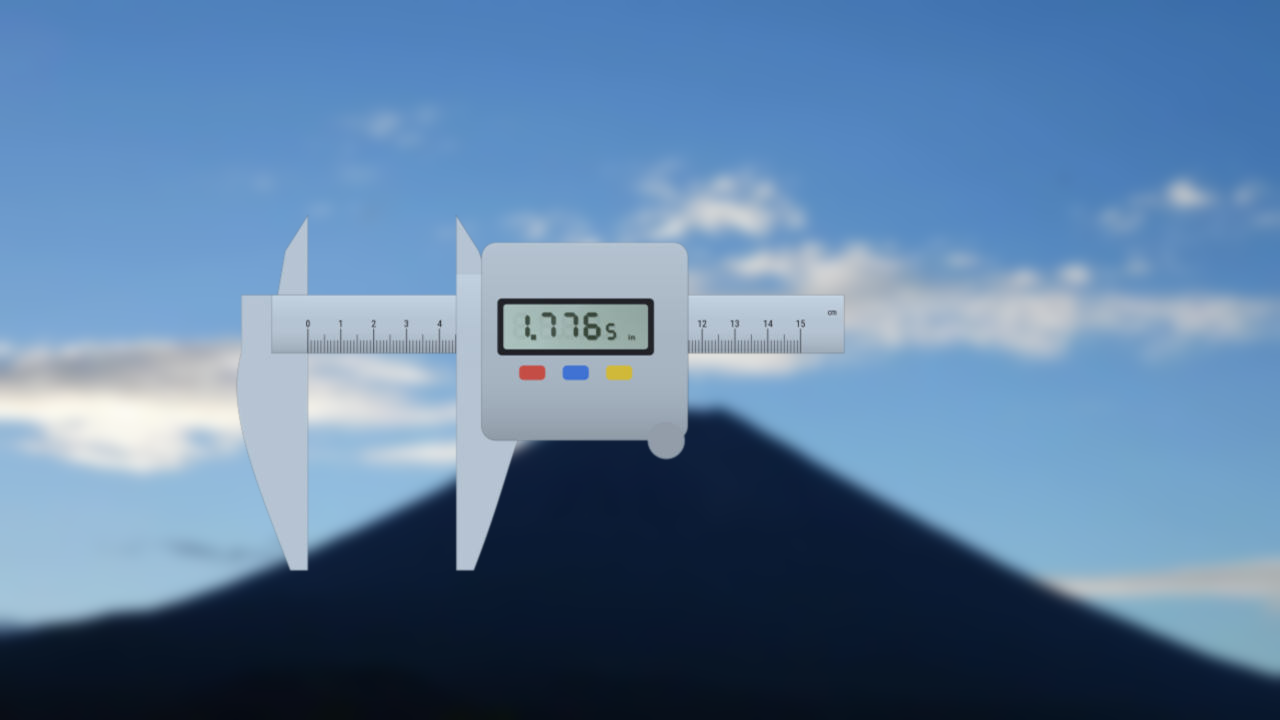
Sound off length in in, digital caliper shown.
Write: 1.7765 in
